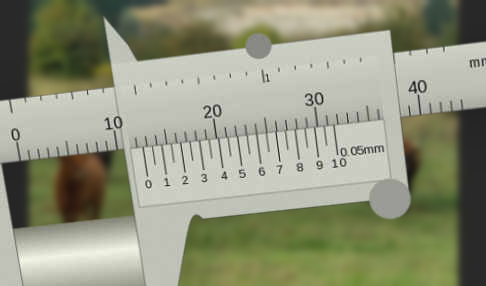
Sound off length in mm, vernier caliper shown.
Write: 12.6 mm
